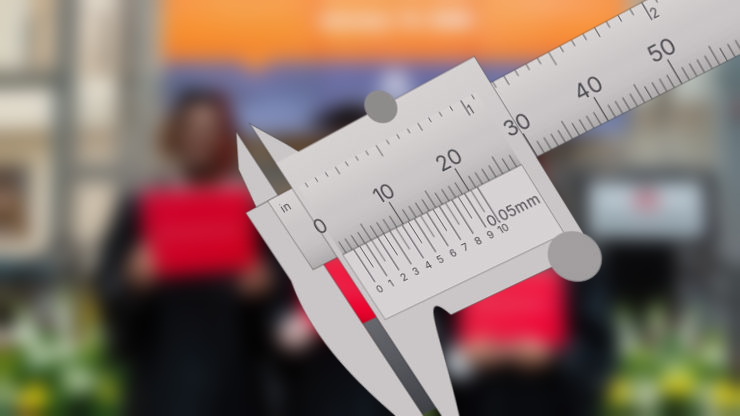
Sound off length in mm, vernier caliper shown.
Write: 2.2 mm
